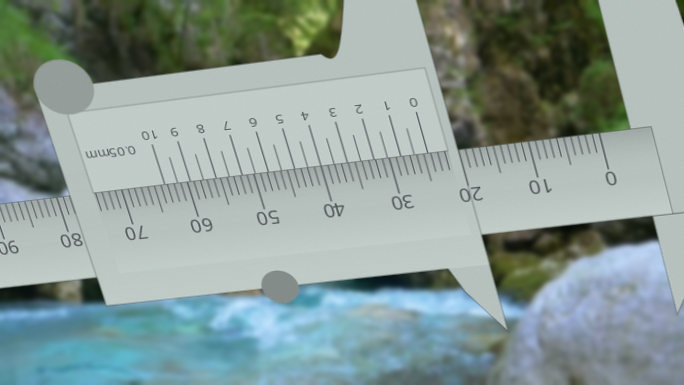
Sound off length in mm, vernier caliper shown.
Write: 24.4 mm
